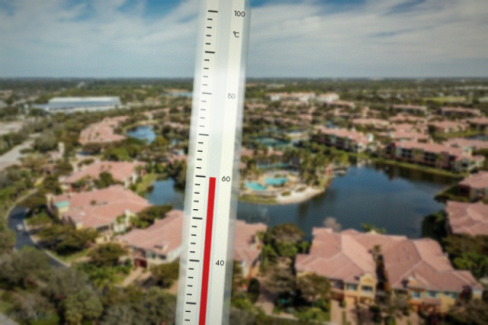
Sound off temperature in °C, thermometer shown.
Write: 60 °C
